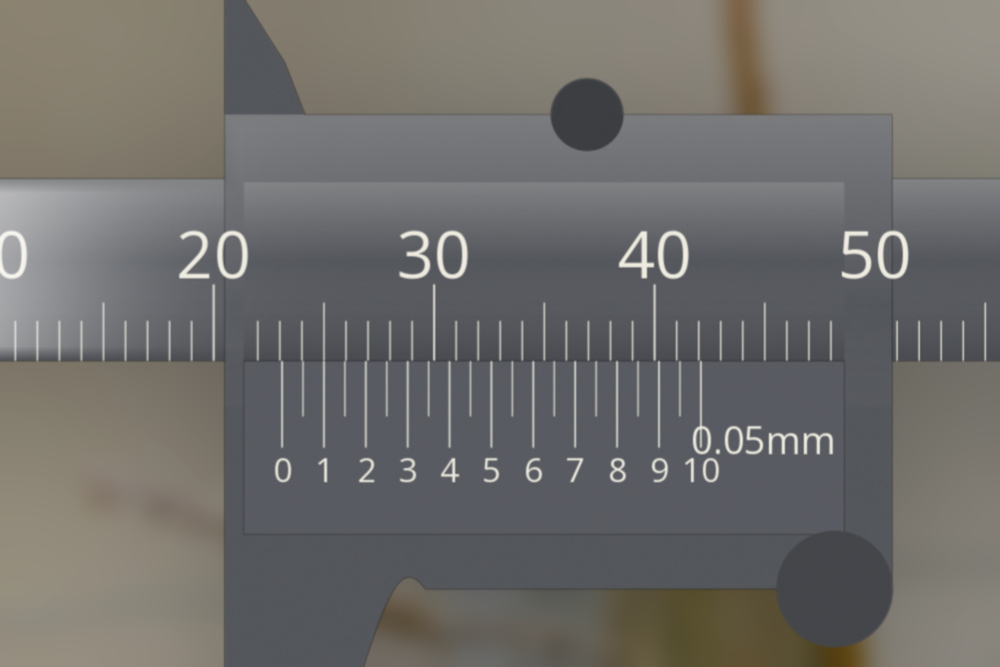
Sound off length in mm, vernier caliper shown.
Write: 23.1 mm
